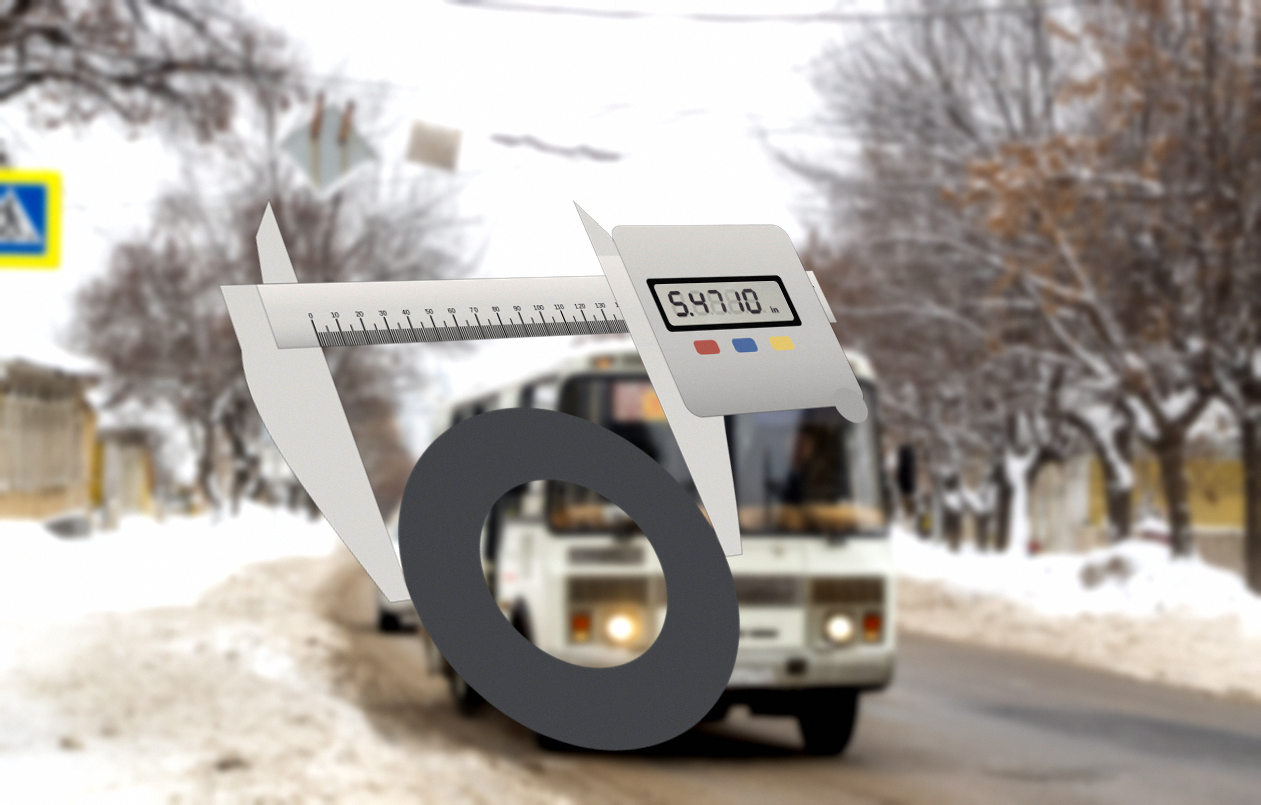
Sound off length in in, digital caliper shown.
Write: 5.4710 in
